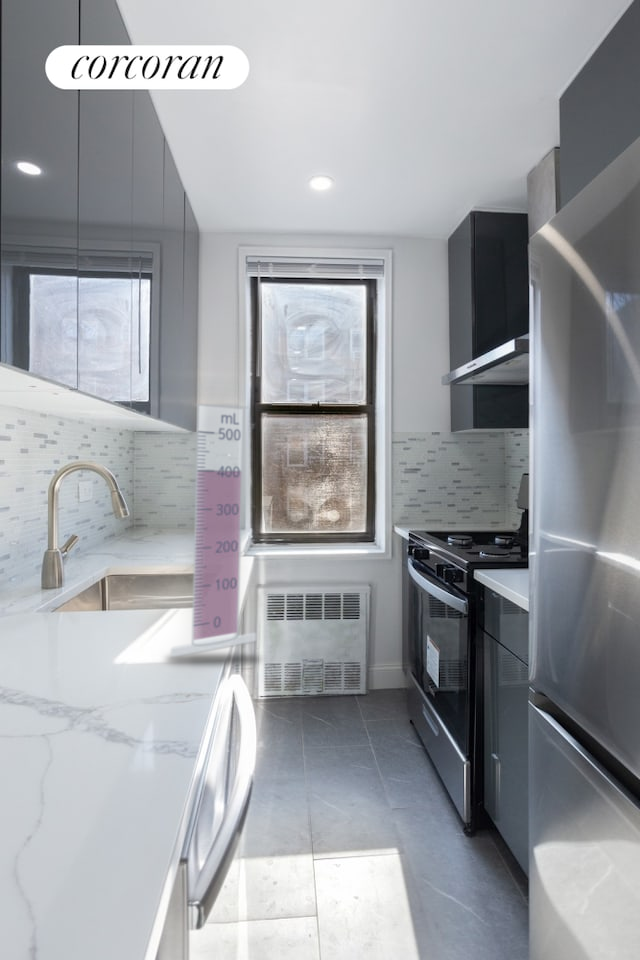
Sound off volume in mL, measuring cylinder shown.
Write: 400 mL
